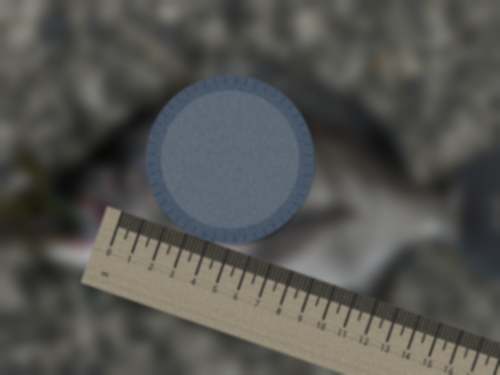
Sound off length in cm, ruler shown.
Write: 7.5 cm
